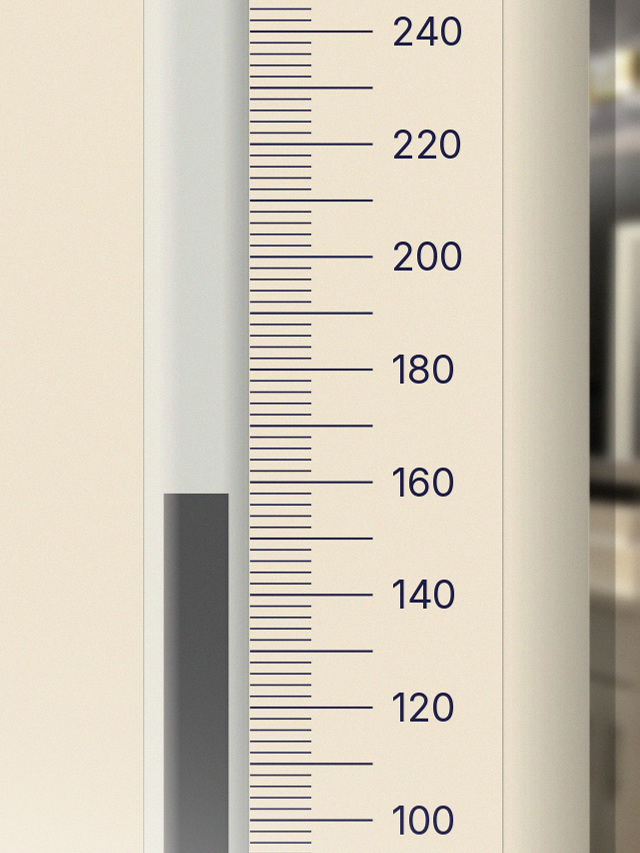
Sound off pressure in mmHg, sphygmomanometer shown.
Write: 158 mmHg
